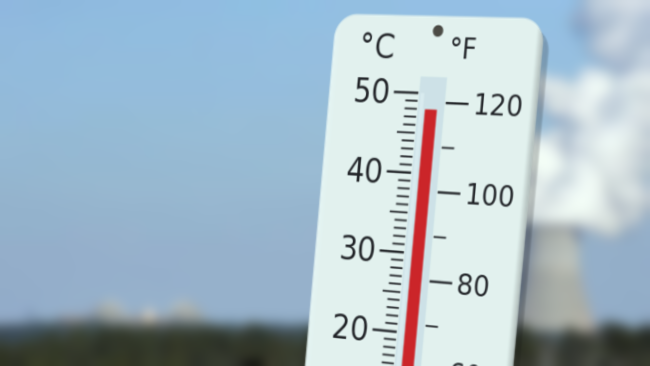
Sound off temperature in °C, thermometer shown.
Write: 48 °C
